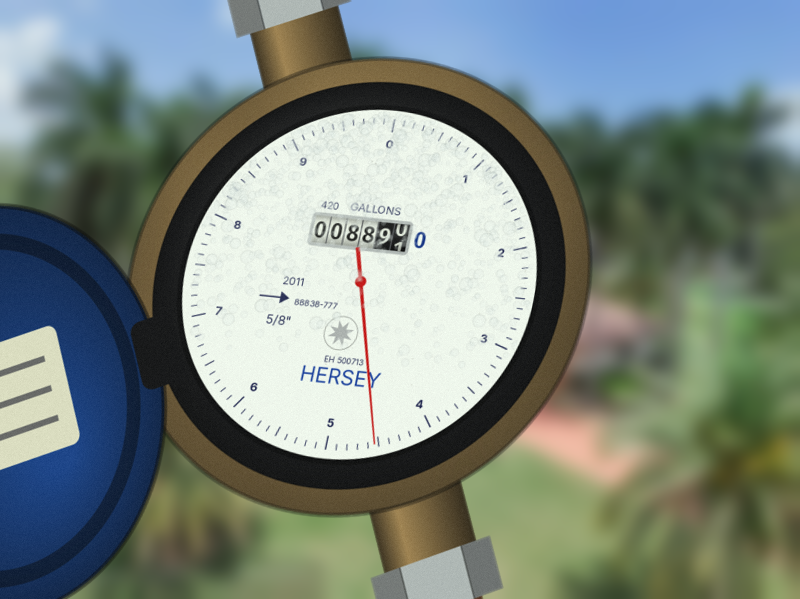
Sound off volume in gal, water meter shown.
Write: 88904.5 gal
